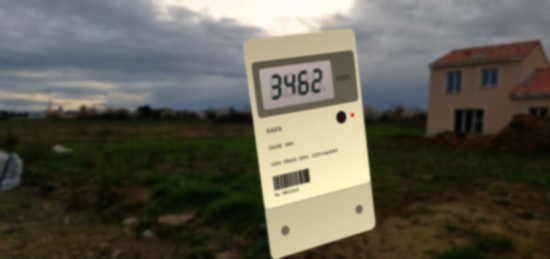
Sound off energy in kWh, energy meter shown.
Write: 3462 kWh
